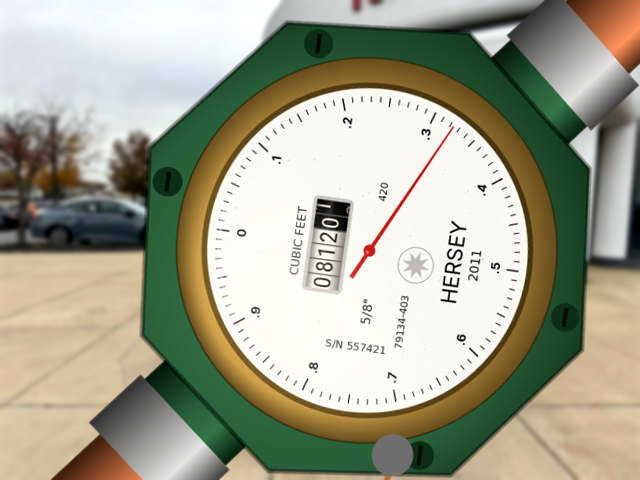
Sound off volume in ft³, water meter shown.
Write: 81201.32 ft³
